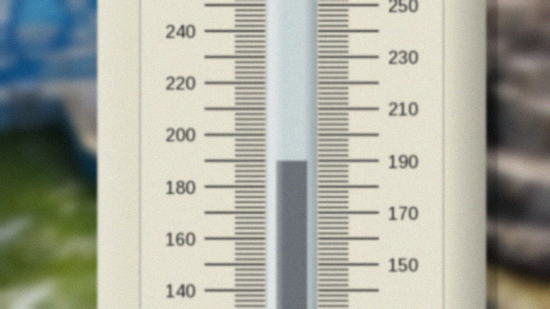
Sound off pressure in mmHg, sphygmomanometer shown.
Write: 190 mmHg
